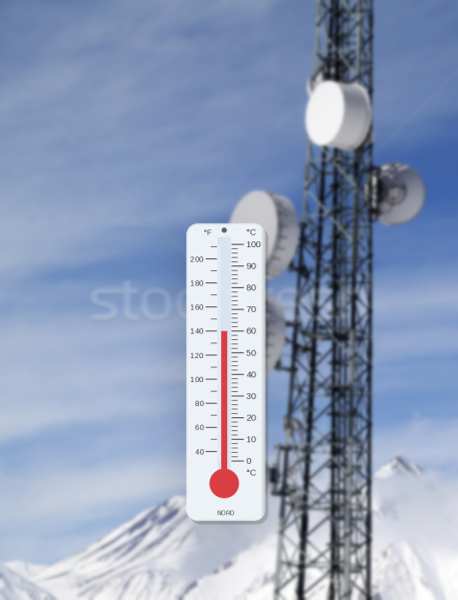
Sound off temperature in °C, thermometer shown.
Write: 60 °C
